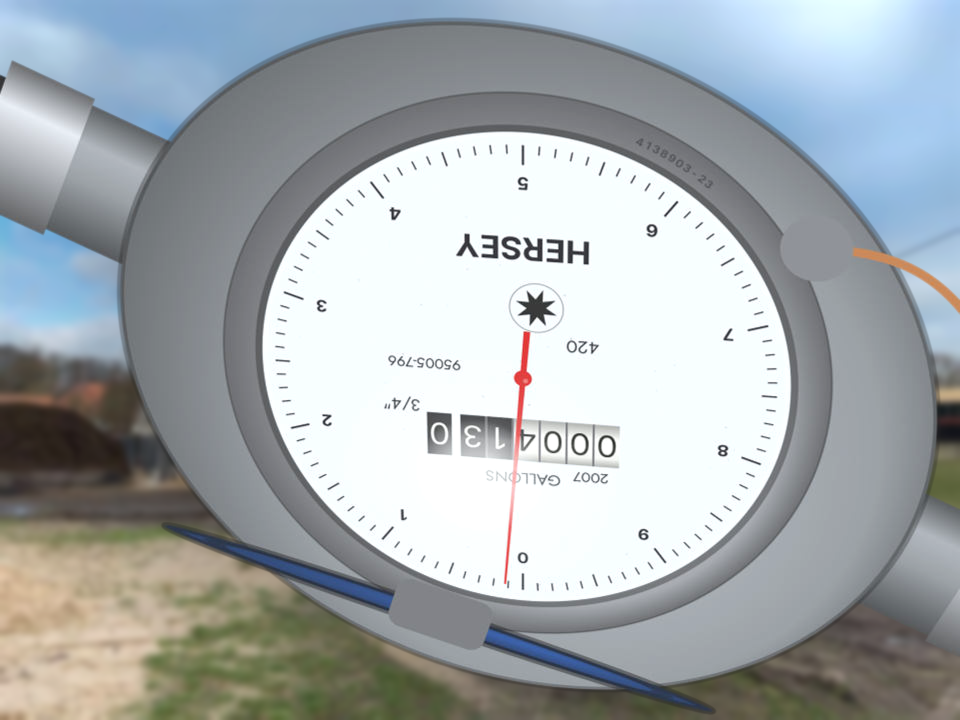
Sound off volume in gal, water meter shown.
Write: 4130.1 gal
